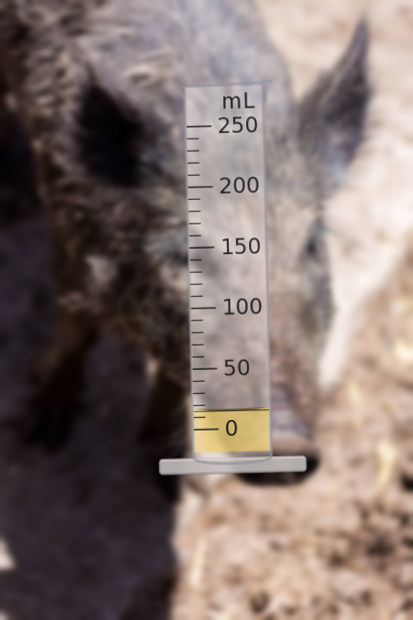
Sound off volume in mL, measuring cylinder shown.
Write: 15 mL
